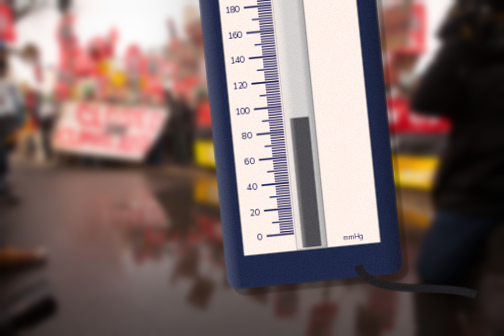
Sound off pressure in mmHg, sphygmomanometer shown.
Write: 90 mmHg
